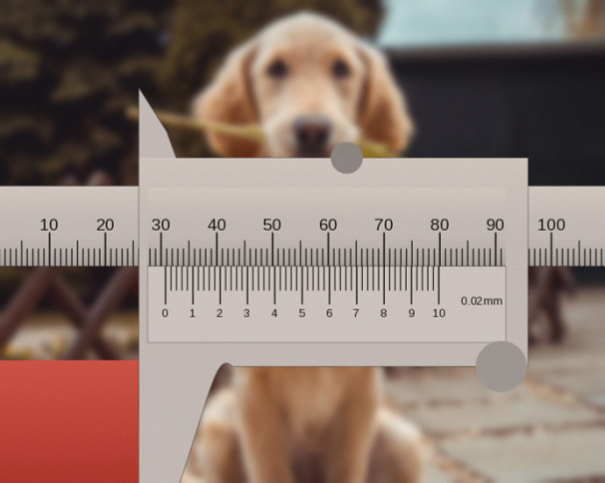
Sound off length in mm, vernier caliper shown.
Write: 30.8 mm
